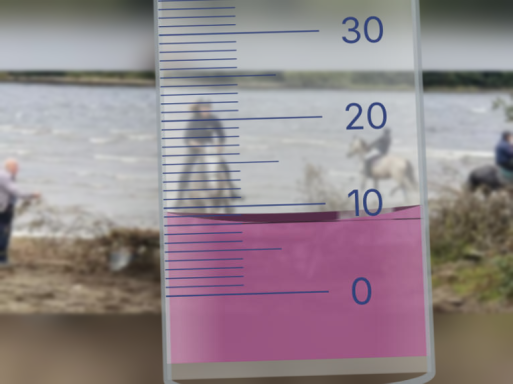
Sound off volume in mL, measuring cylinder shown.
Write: 8 mL
